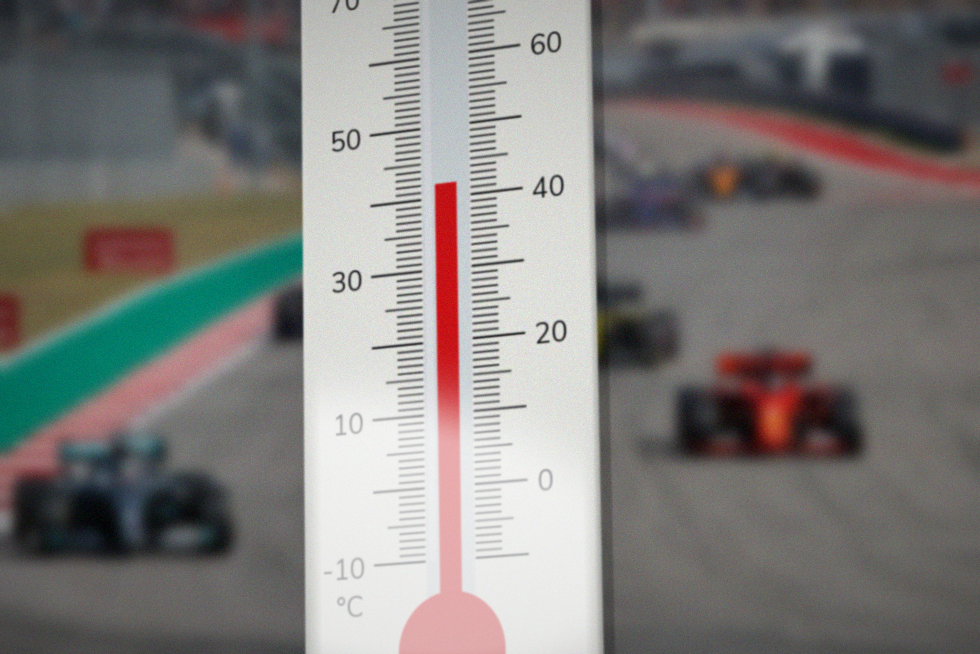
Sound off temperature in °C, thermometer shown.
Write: 42 °C
